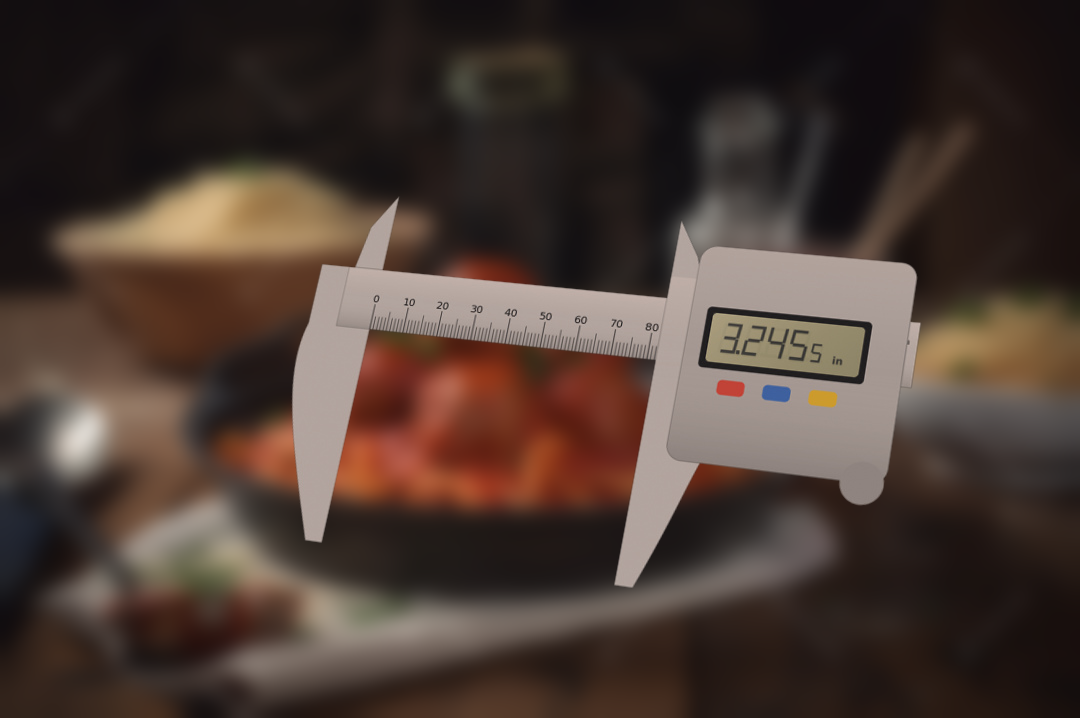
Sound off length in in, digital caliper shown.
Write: 3.2455 in
